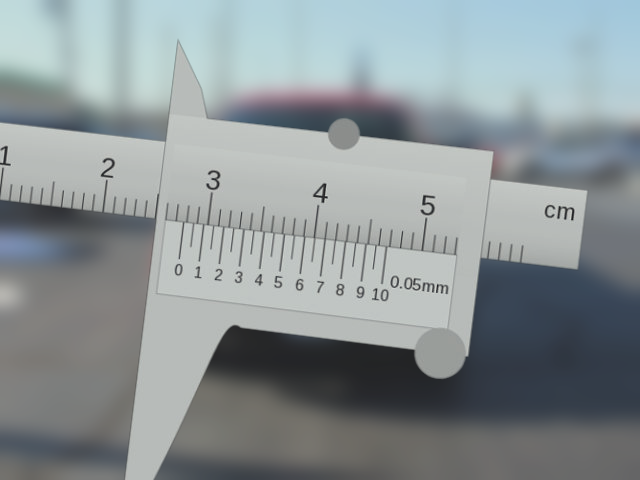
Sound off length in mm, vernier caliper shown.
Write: 27.7 mm
